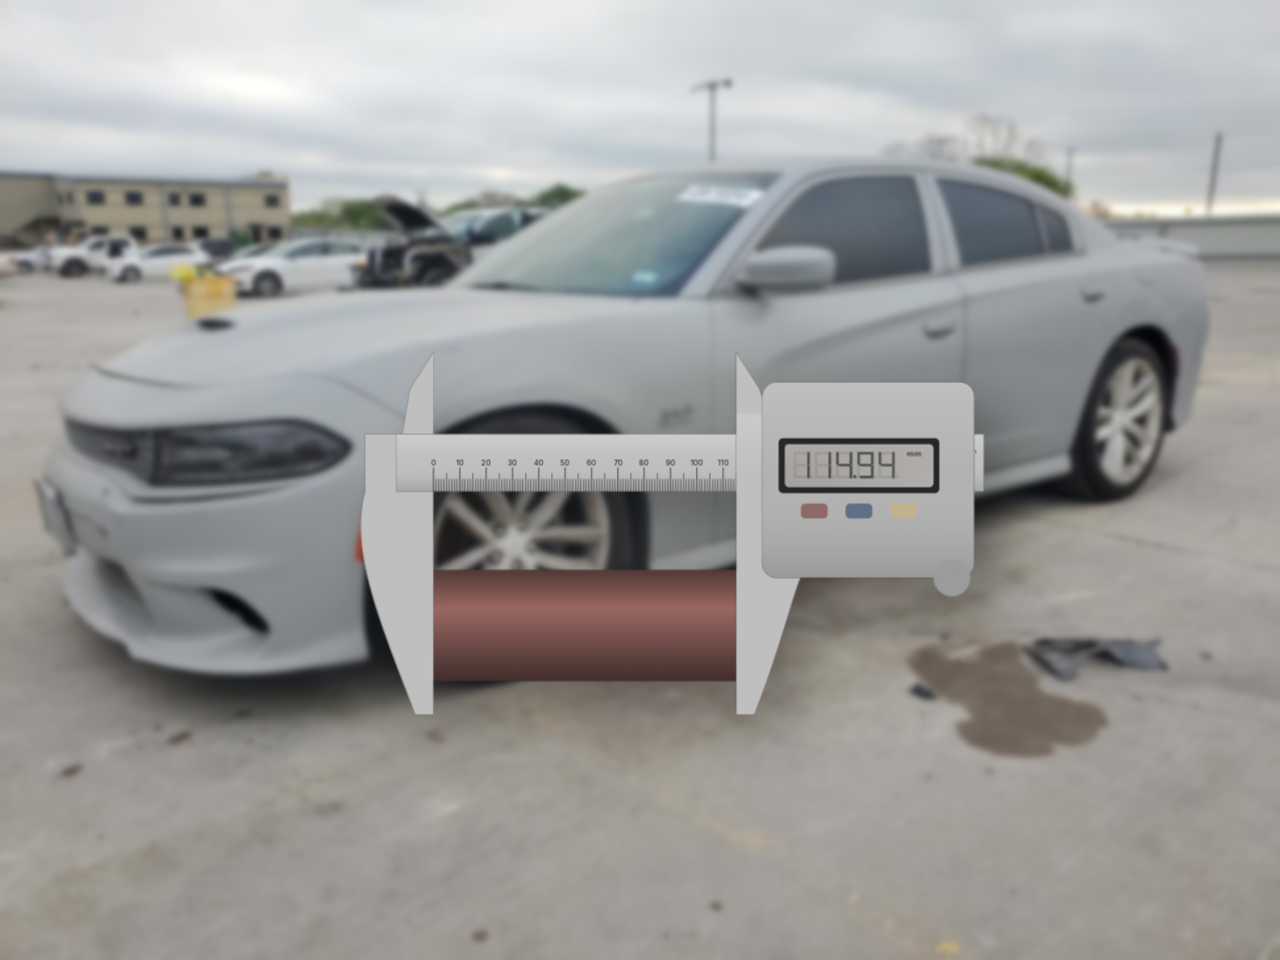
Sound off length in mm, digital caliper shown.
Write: 114.94 mm
